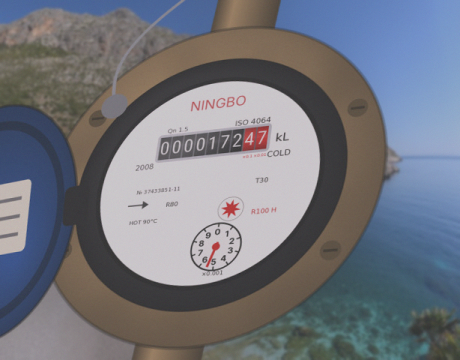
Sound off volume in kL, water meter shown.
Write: 172.475 kL
